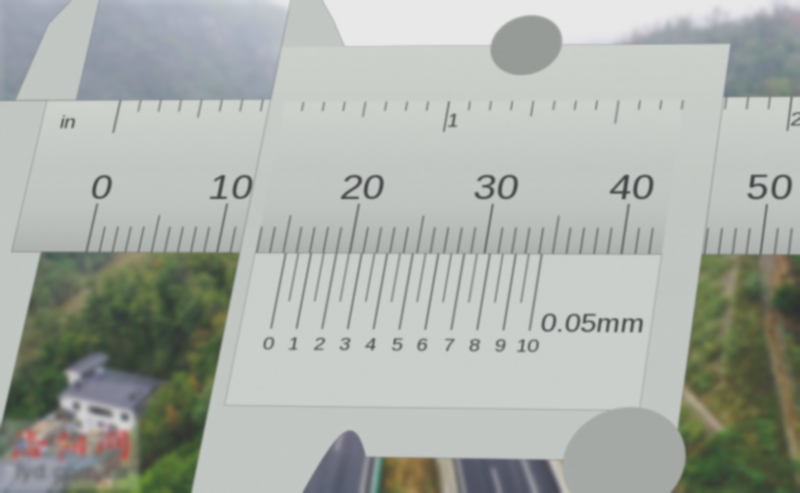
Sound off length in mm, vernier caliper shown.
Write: 15.2 mm
